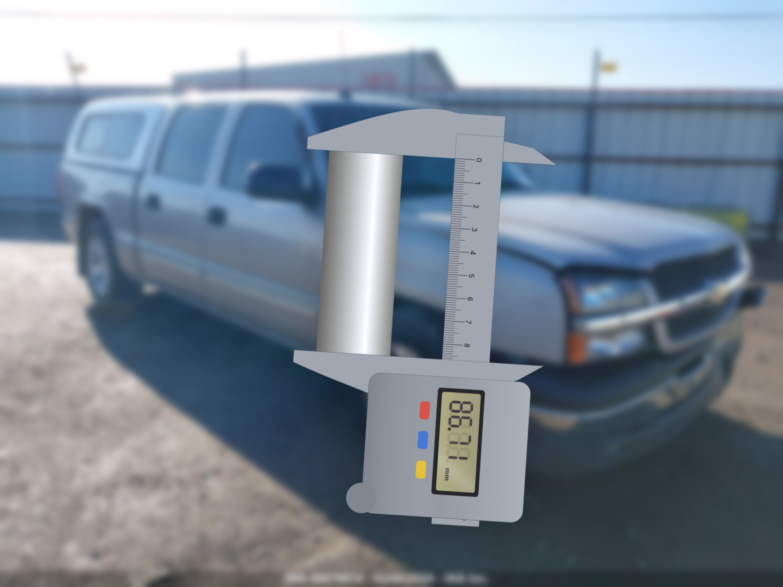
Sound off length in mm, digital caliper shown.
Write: 86.71 mm
